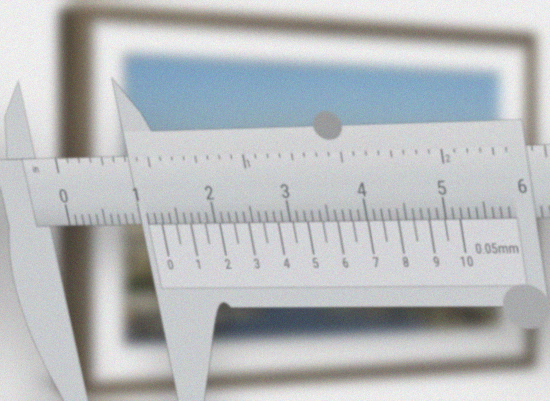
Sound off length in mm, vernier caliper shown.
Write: 12.8 mm
